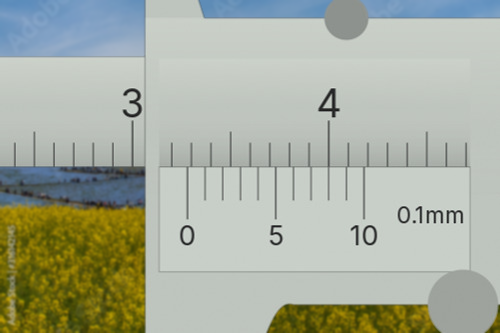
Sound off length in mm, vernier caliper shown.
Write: 32.8 mm
